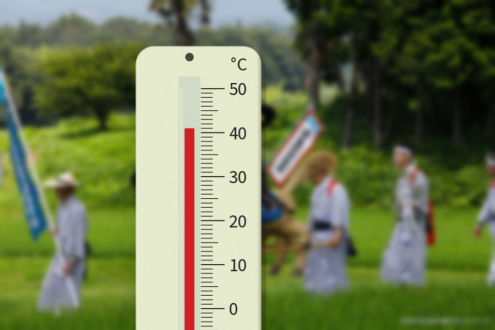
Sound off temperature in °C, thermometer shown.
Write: 41 °C
